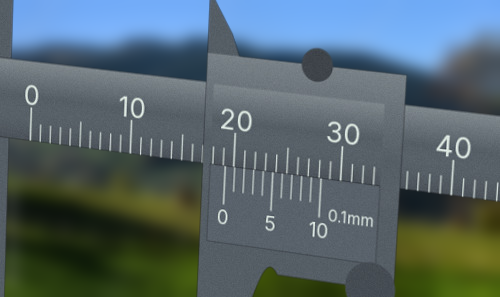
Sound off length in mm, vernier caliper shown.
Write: 19.2 mm
